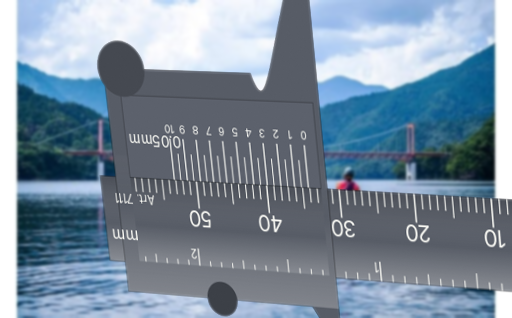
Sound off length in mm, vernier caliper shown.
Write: 34.2 mm
